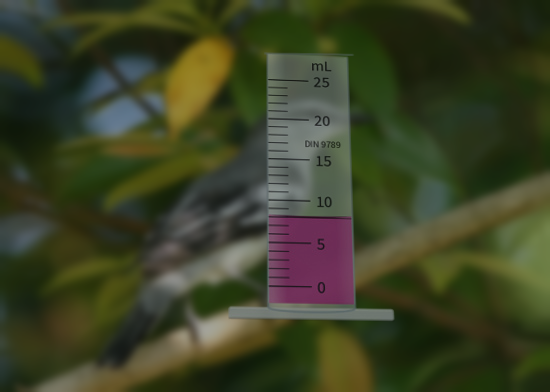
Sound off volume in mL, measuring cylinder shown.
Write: 8 mL
